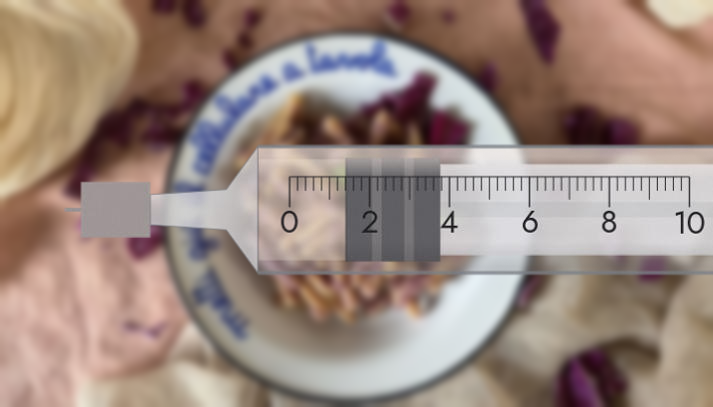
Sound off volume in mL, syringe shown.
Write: 1.4 mL
